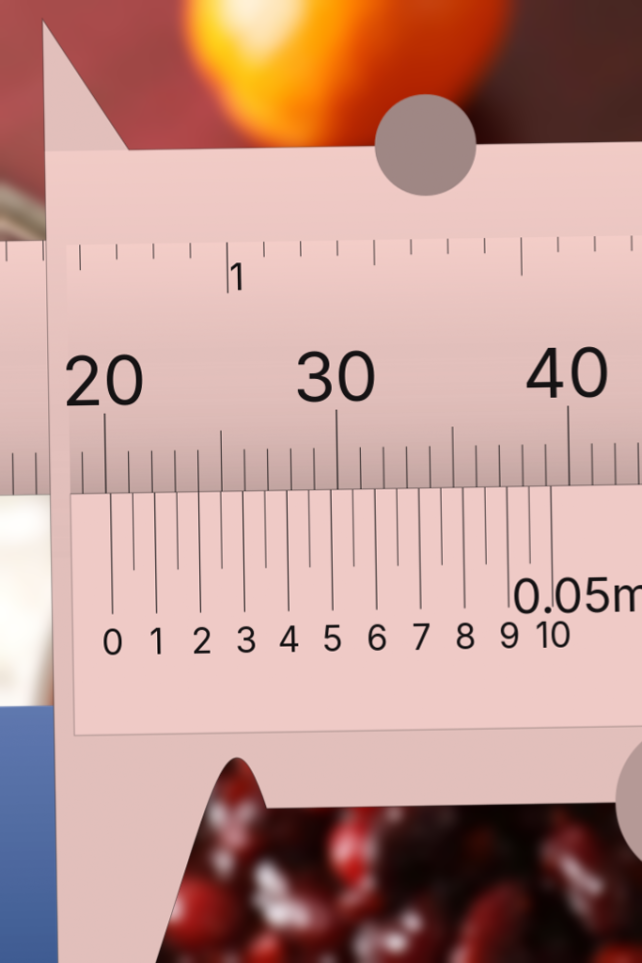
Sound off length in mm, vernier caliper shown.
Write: 20.20 mm
